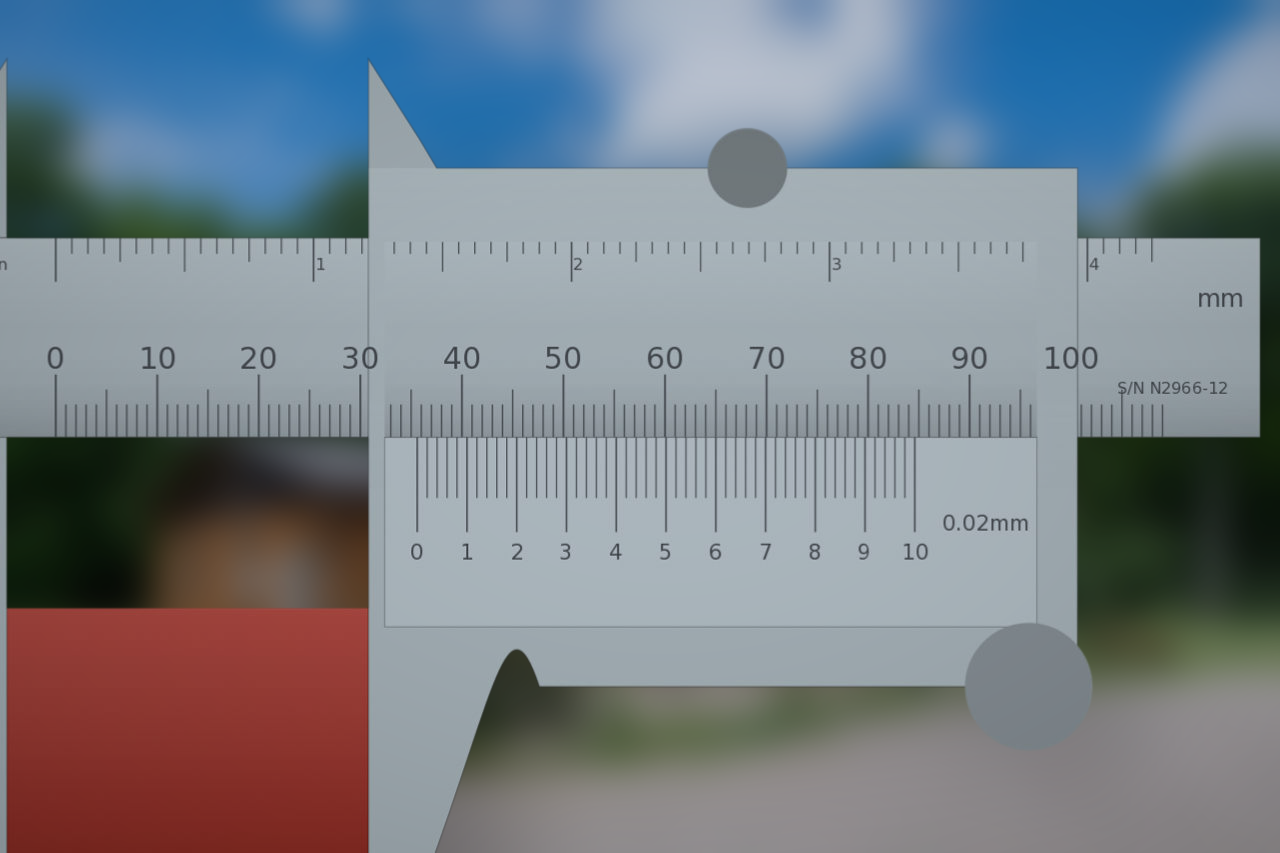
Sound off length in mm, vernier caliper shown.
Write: 35.6 mm
